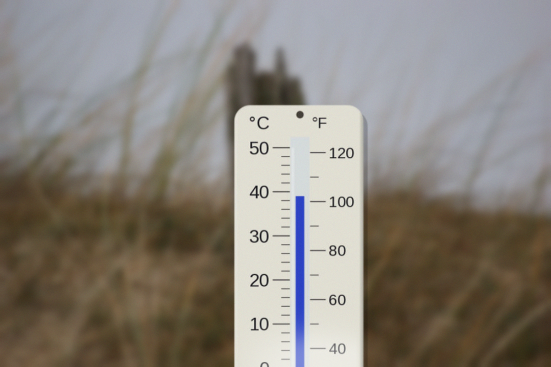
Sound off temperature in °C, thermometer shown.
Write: 39 °C
